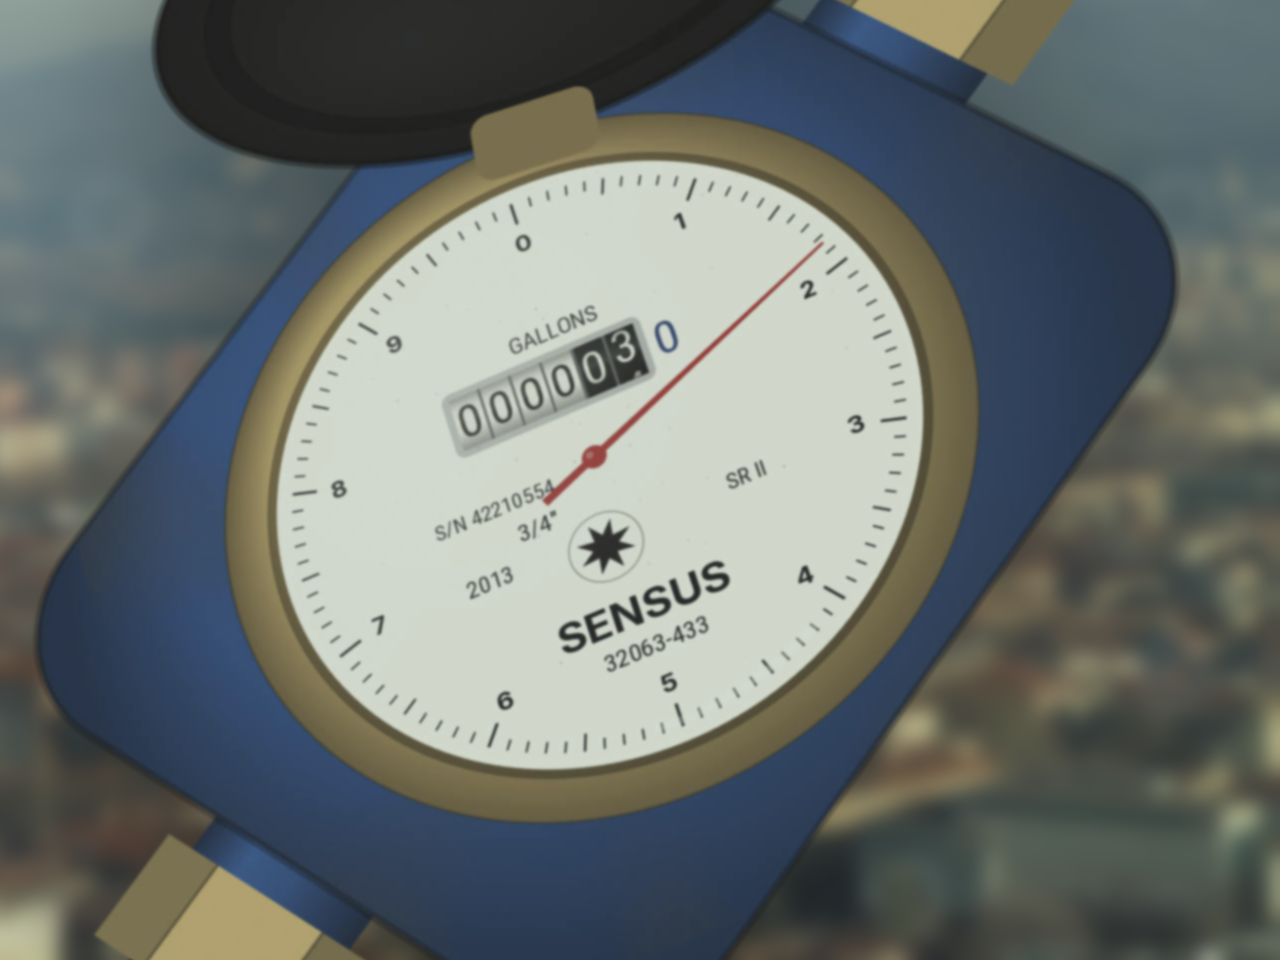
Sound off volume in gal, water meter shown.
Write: 31.8 gal
